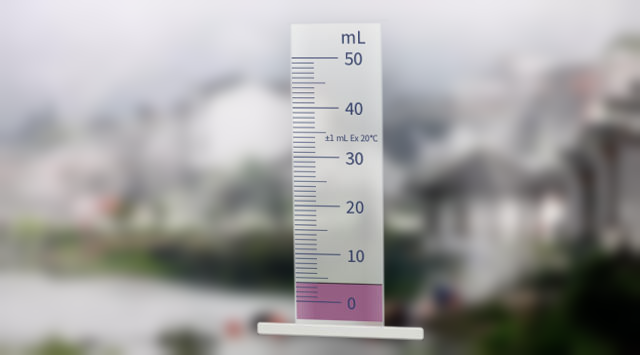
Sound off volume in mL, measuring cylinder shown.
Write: 4 mL
